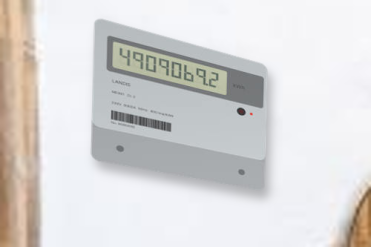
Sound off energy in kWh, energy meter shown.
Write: 4909069.2 kWh
